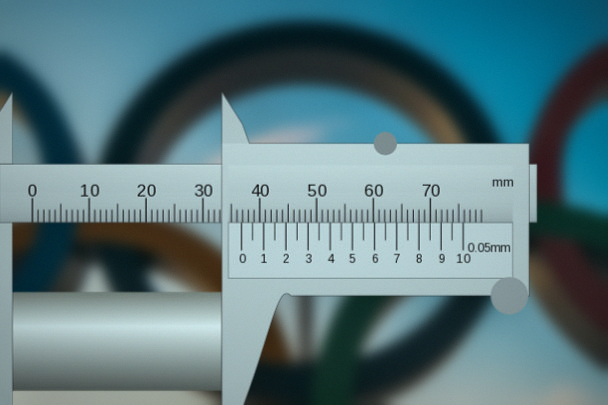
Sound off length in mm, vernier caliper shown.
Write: 36.8 mm
